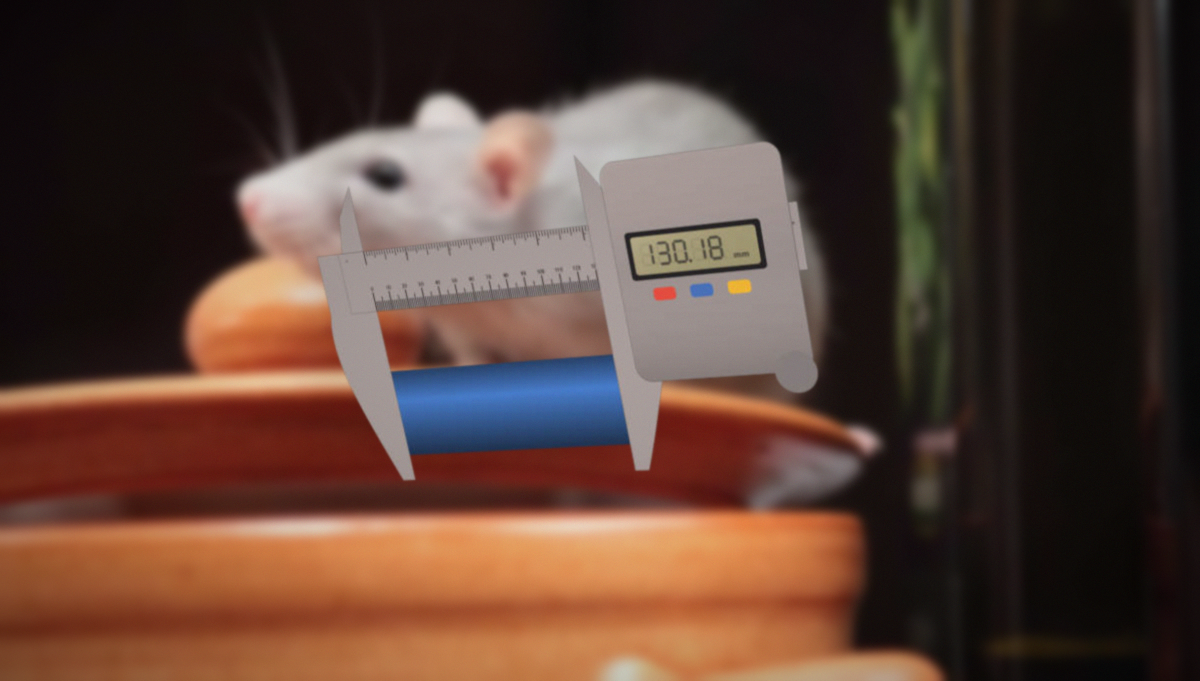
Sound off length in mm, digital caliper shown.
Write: 130.18 mm
